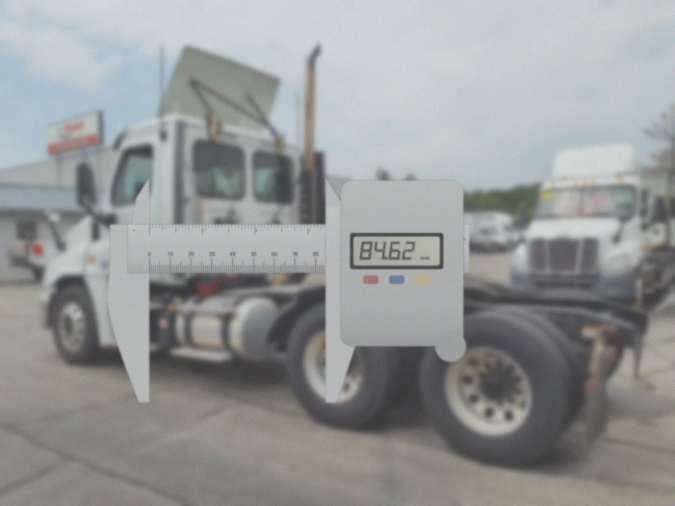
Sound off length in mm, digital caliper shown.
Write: 84.62 mm
